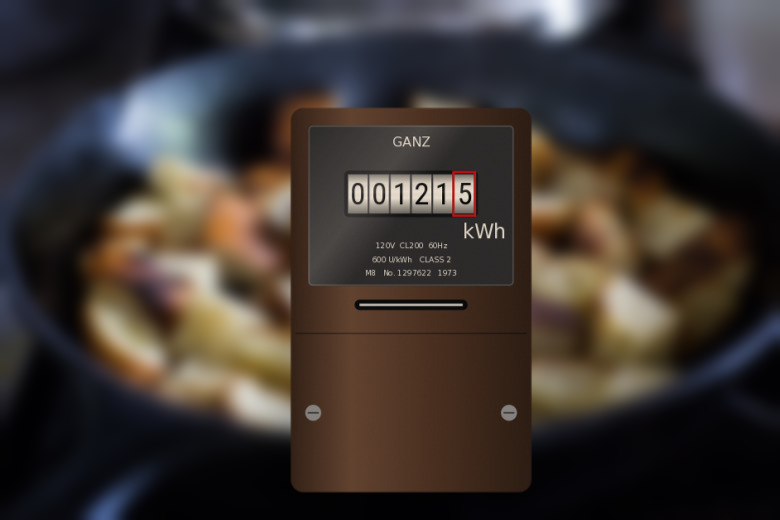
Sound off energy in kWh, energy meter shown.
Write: 121.5 kWh
